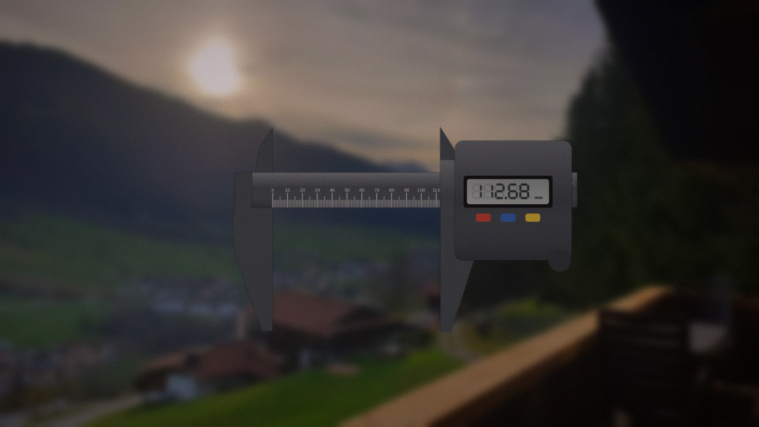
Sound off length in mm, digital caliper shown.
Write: 112.68 mm
